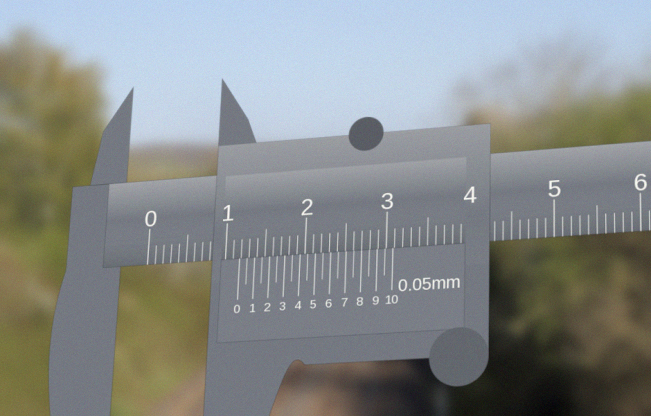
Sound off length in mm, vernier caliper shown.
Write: 11.8 mm
